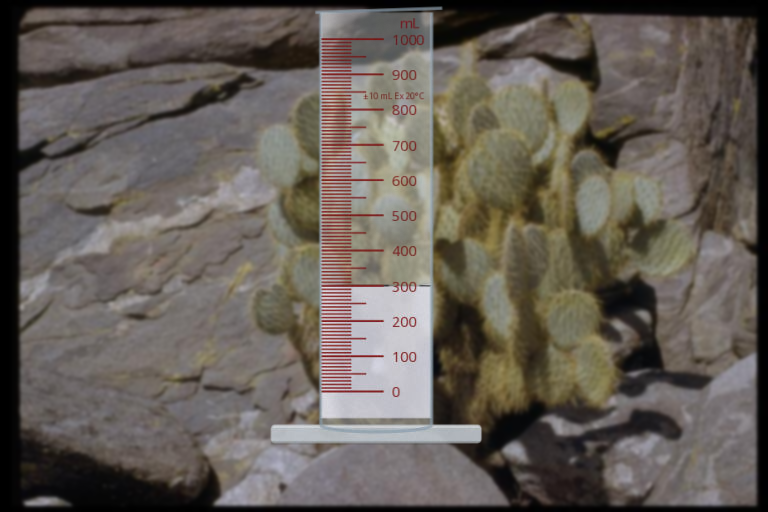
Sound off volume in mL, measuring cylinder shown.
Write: 300 mL
